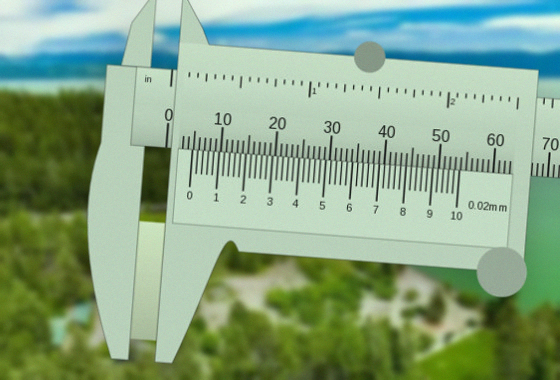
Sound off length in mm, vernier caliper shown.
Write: 4.8 mm
